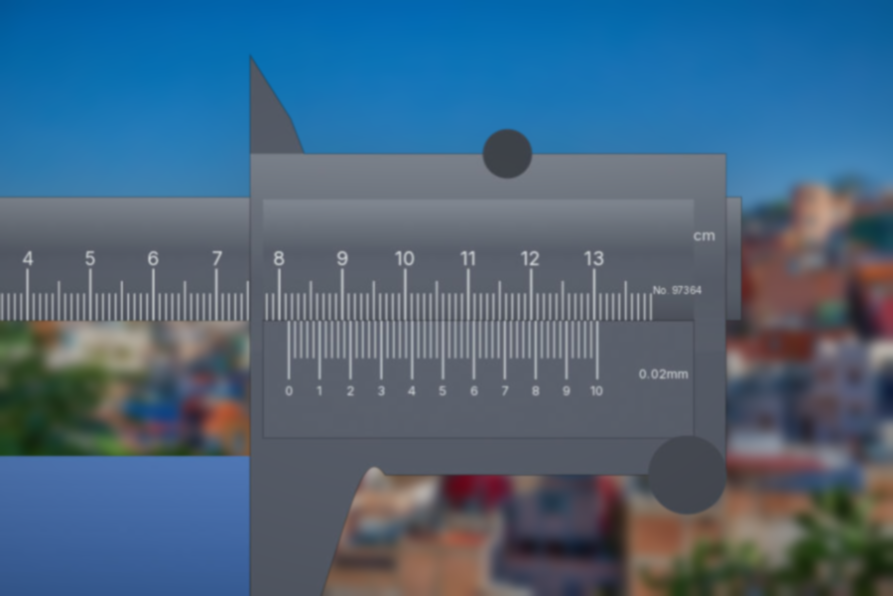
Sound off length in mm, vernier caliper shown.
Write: 81.5 mm
